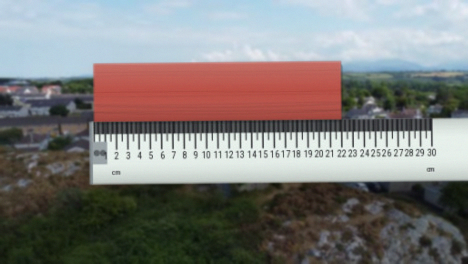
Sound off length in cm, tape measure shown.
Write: 22 cm
